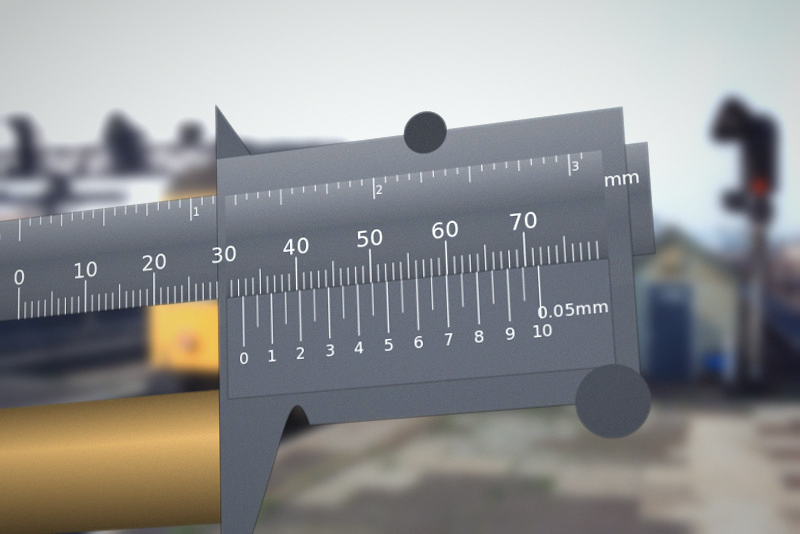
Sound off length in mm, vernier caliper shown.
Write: 32.6 mm
